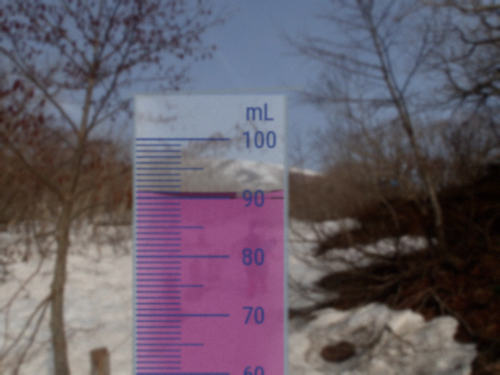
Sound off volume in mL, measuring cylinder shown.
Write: 90 mL
